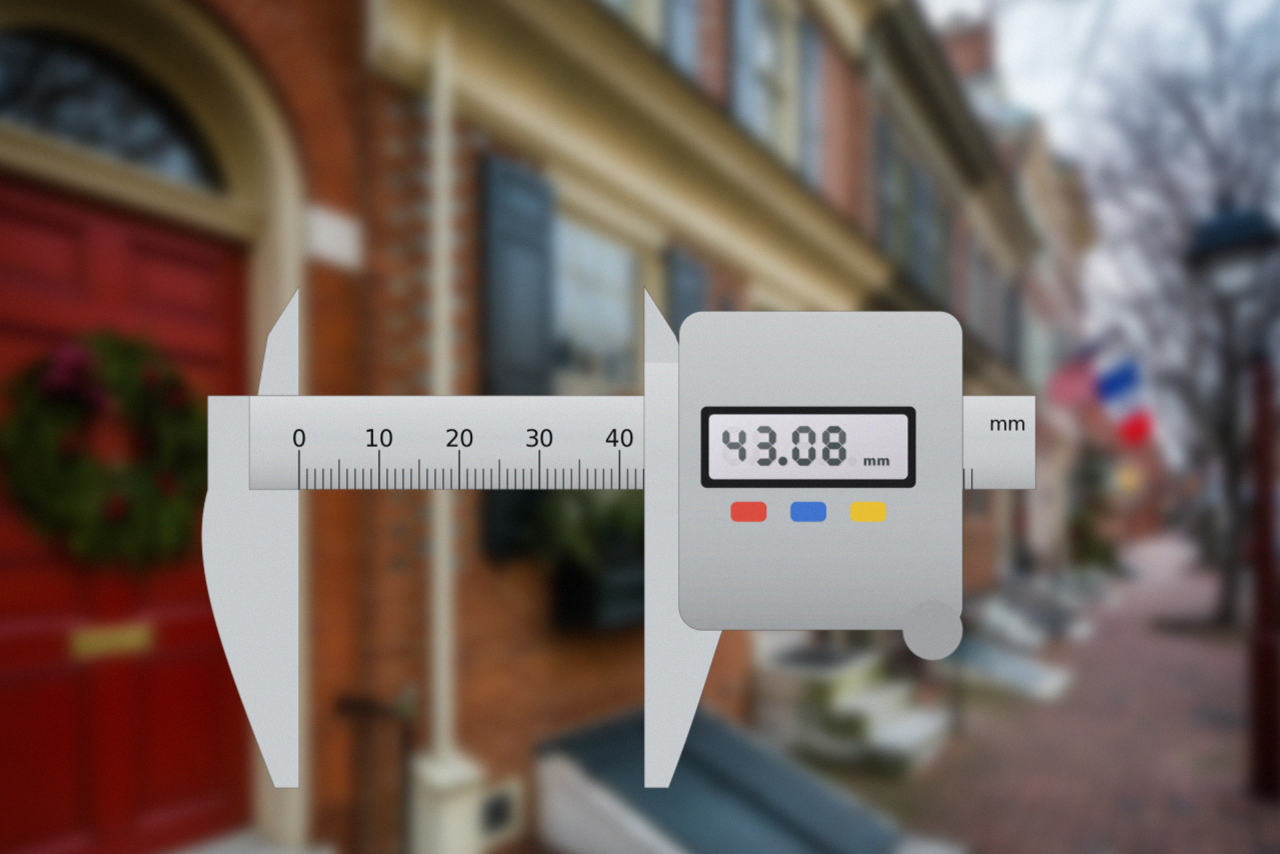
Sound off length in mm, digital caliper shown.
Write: 43.08 mm
